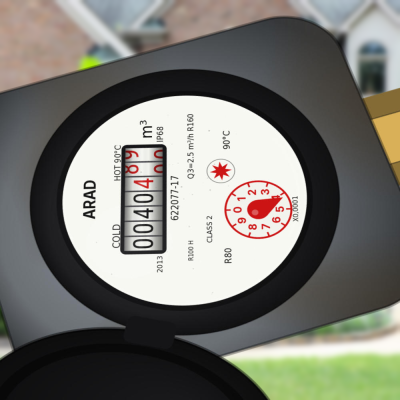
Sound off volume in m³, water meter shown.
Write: 40.4894 m³
